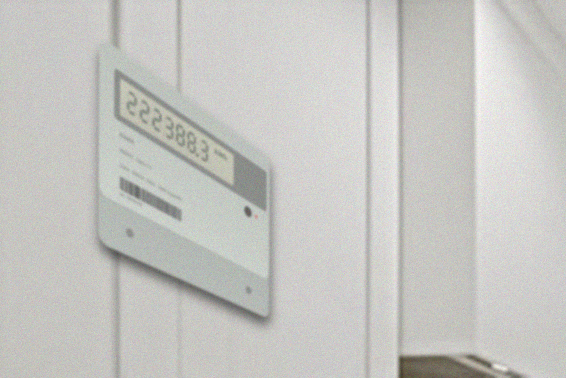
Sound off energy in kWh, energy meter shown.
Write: 222388.3 kWh
